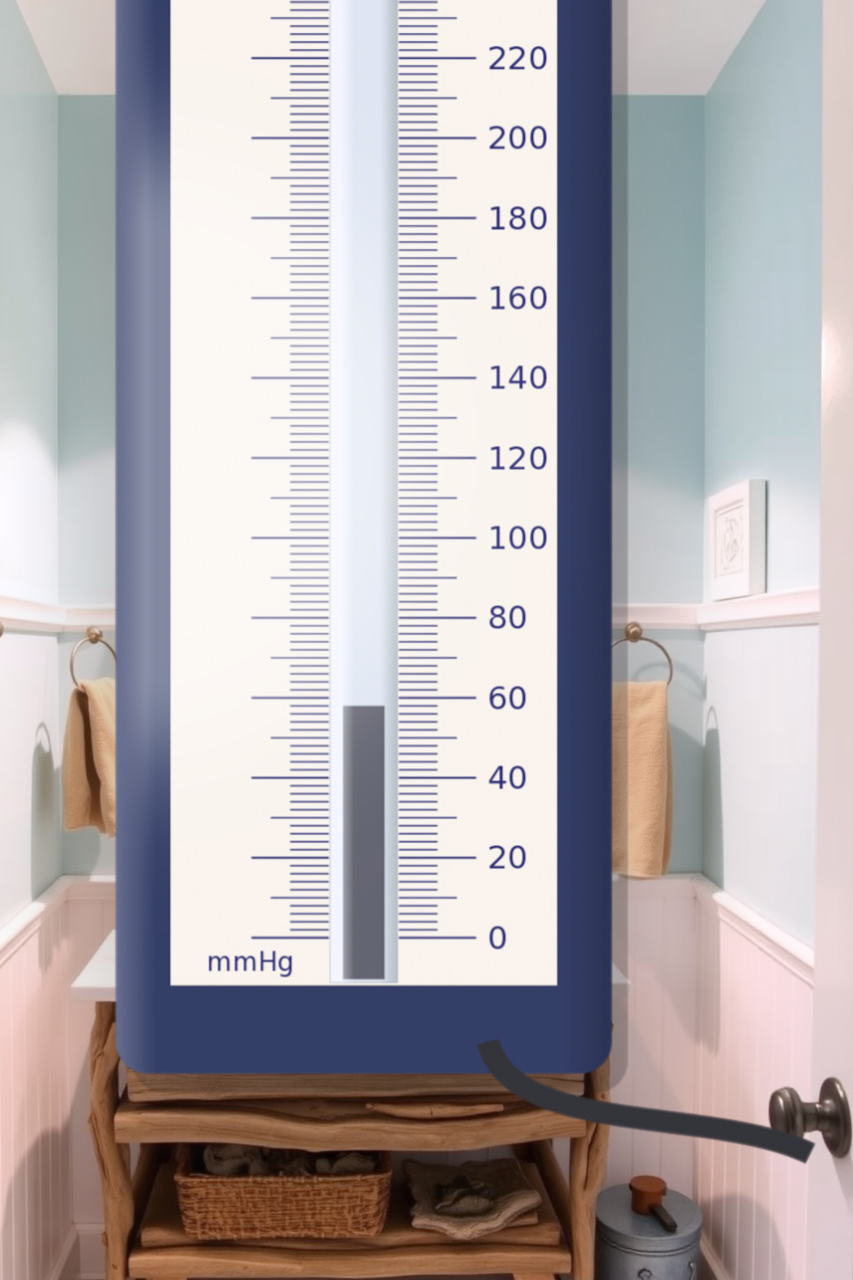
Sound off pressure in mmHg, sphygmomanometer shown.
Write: 58 mmHg
